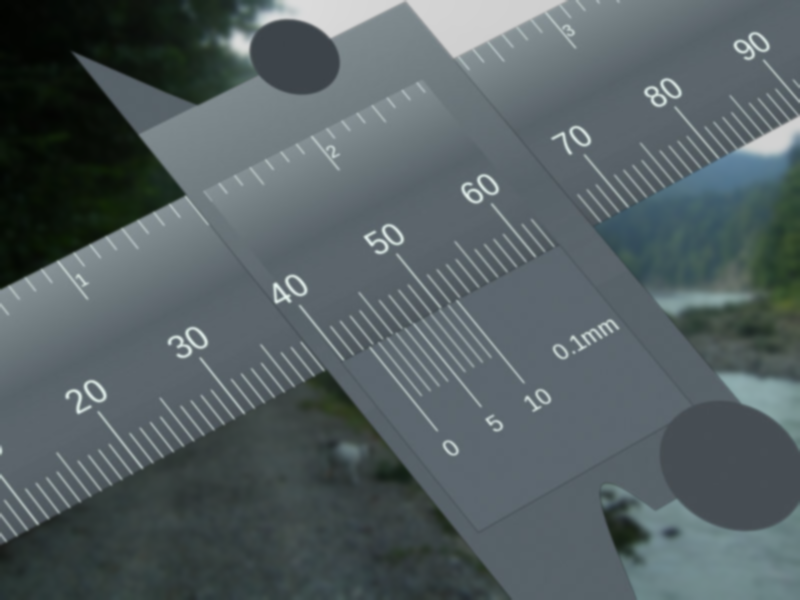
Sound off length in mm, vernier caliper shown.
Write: 42.6 mm
